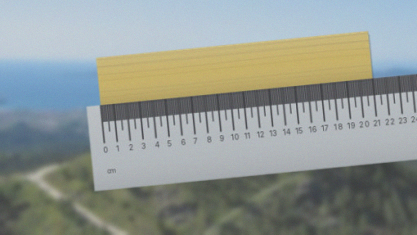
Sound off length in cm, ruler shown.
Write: 21 cm
